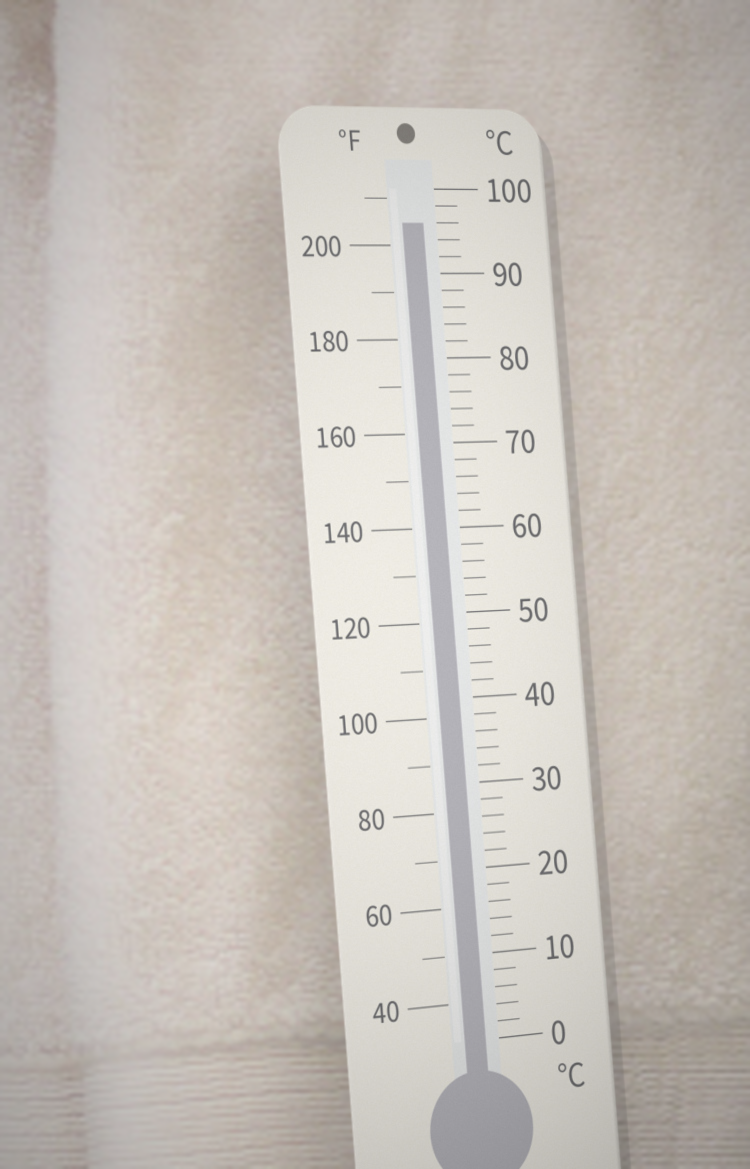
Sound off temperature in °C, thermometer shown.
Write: 96 °C
